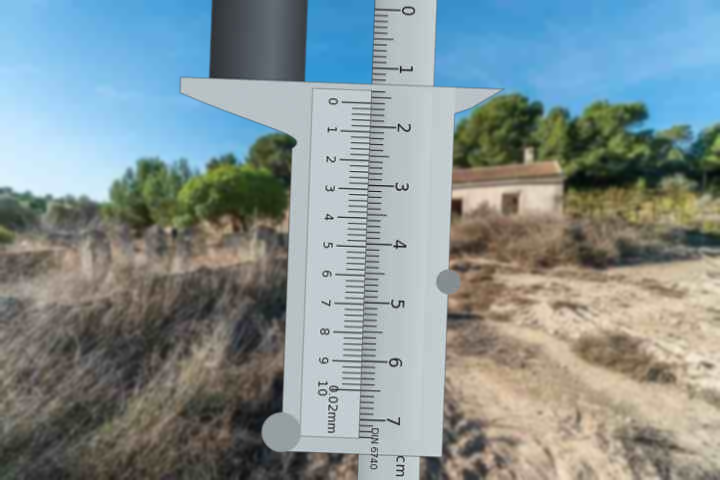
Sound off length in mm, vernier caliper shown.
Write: 16.0 mm
